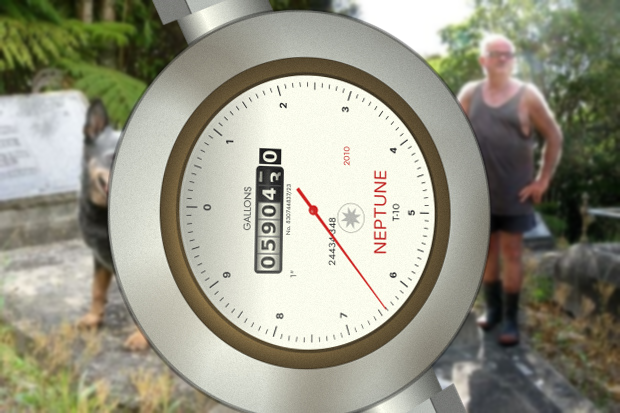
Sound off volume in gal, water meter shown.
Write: 590426.4 gal
